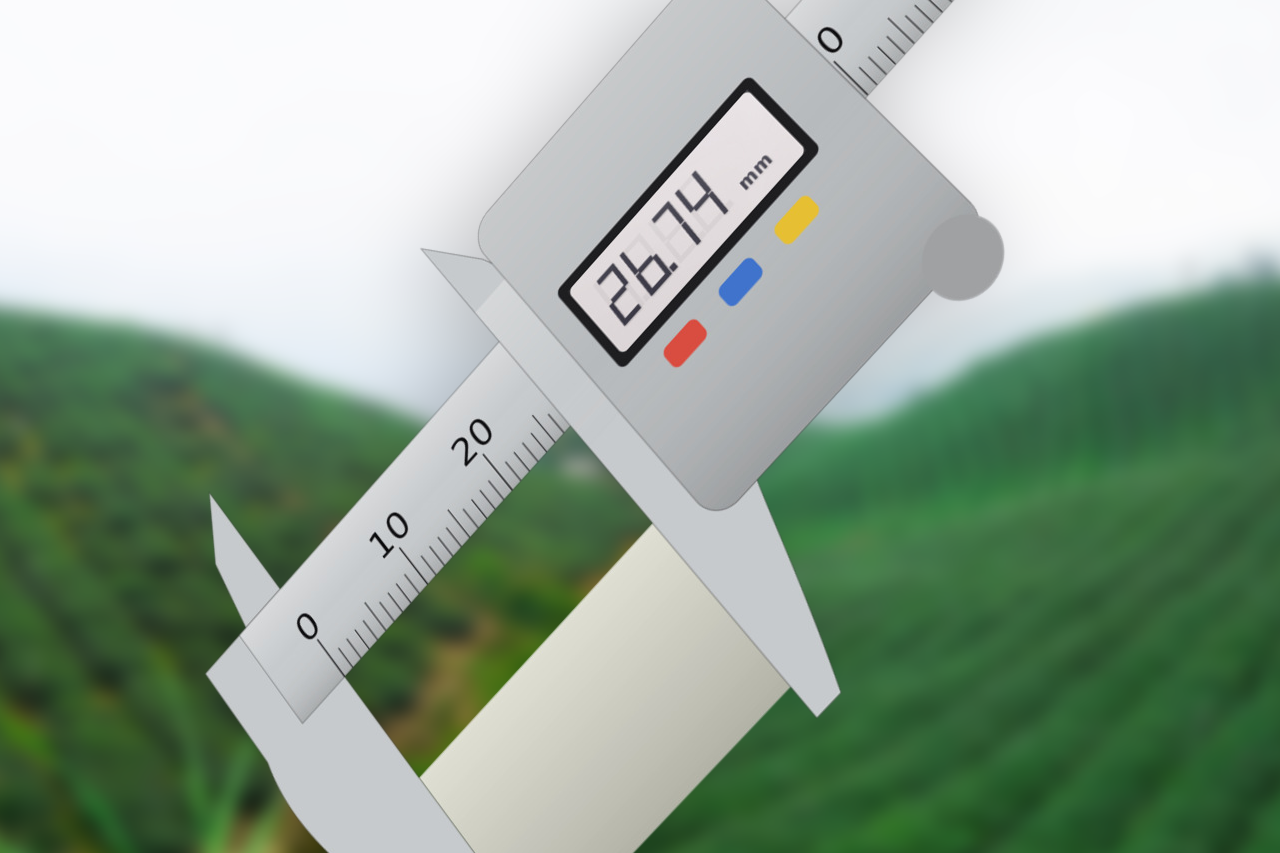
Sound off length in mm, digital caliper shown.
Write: 26.74 mm
